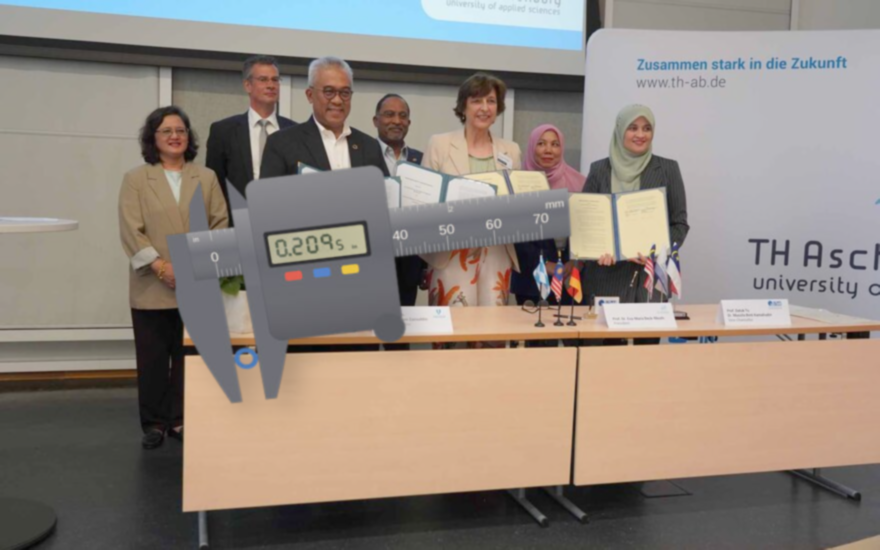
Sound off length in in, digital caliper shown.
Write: 0.2095 in
